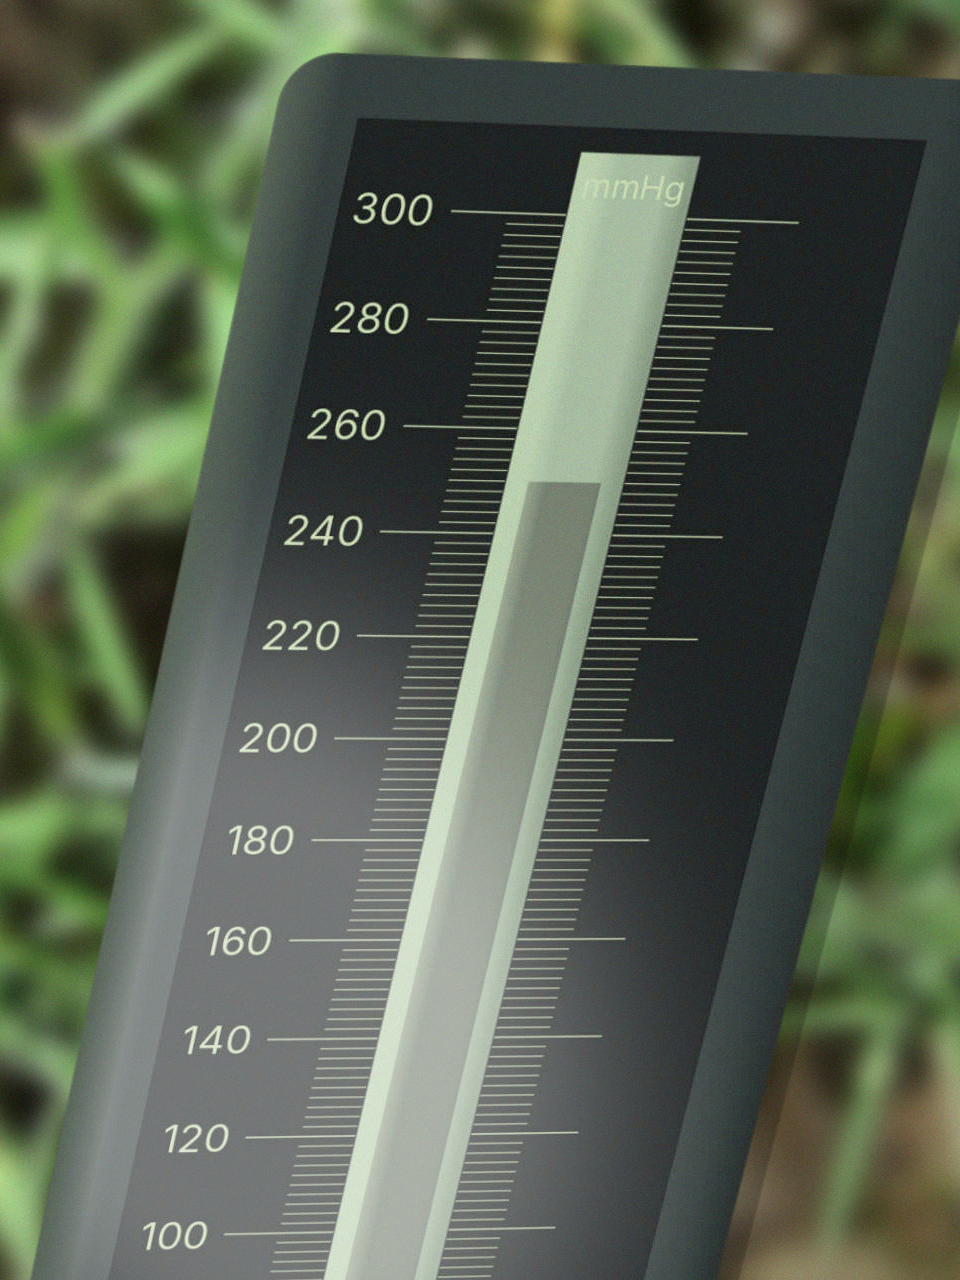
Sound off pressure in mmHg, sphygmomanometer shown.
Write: 250 mmHg
